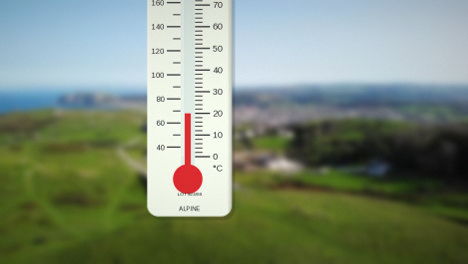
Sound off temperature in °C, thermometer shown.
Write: 20 °C
